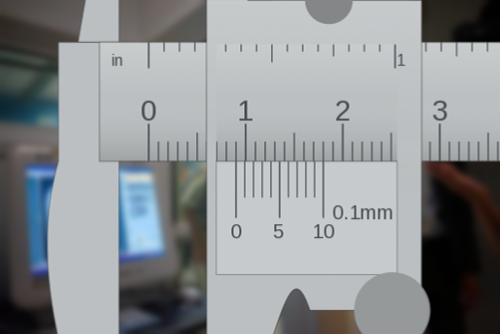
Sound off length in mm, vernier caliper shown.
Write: 9.0 mm
